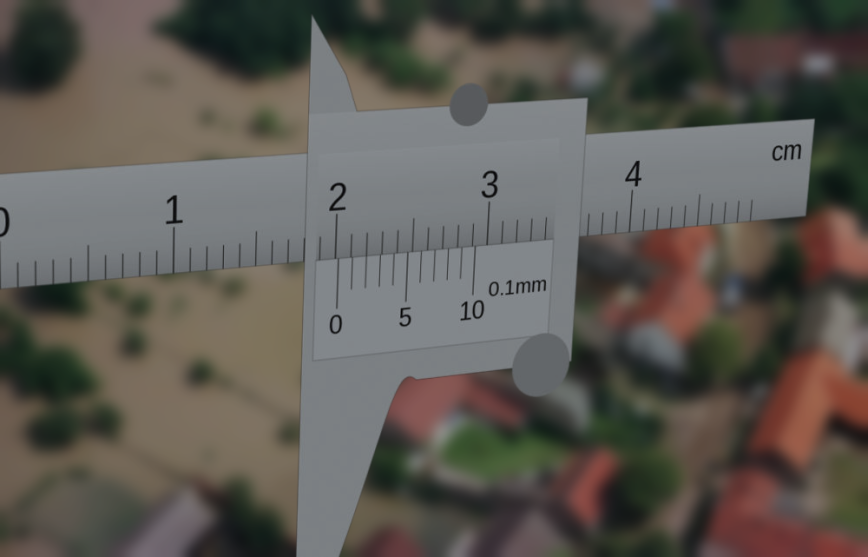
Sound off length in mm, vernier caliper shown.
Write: 20.2 mm
